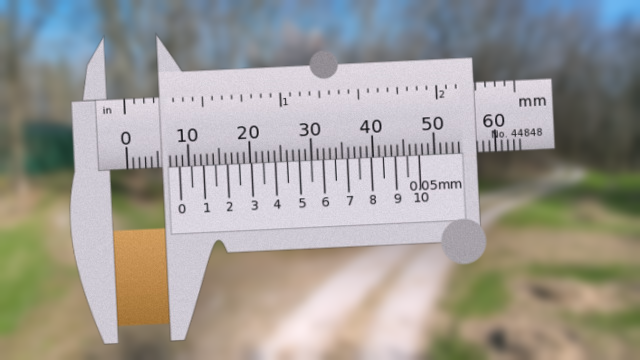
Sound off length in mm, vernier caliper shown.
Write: 8.5 mm
